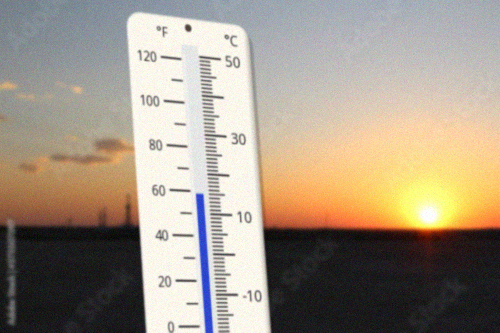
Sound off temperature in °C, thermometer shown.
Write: 15 °C
